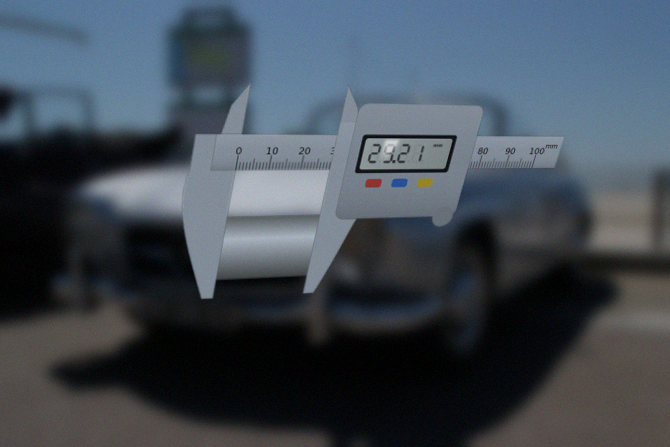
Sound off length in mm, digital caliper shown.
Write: 29.21 mm
